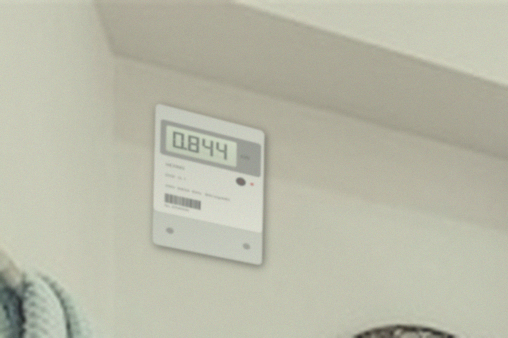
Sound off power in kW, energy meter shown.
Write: 0.844 kW
